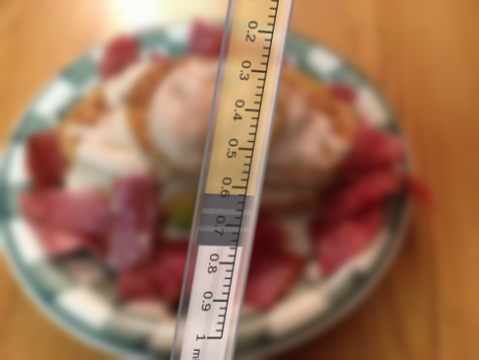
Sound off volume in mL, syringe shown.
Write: 0.62 mL
